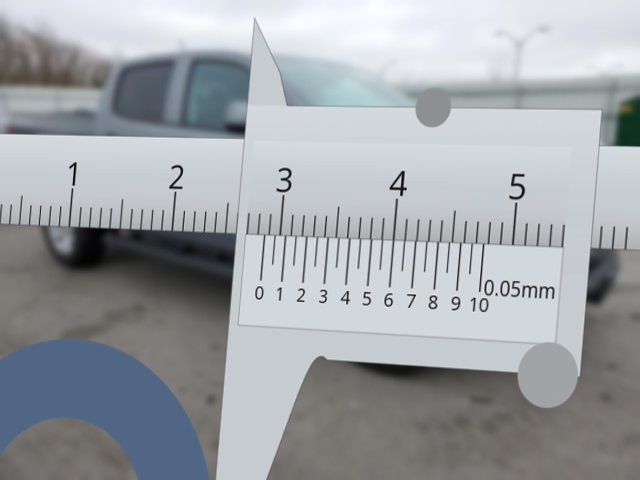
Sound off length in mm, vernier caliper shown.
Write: 28.6 mm
